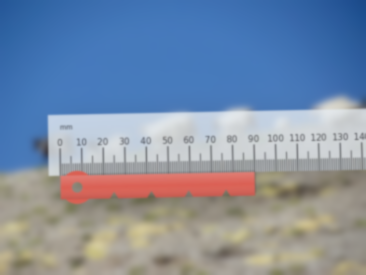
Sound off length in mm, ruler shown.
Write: 90 mm
